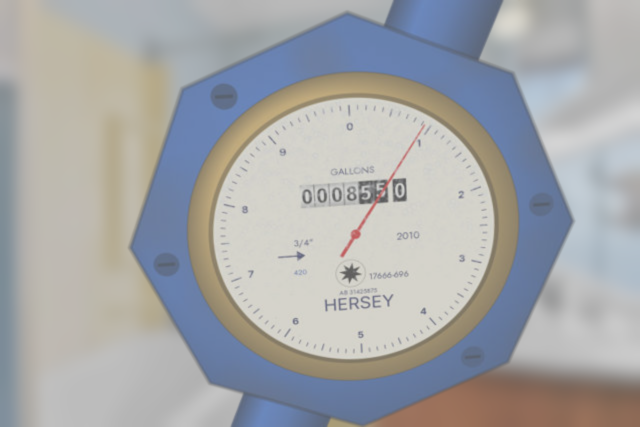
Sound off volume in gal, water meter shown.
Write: 8550.9 gal
